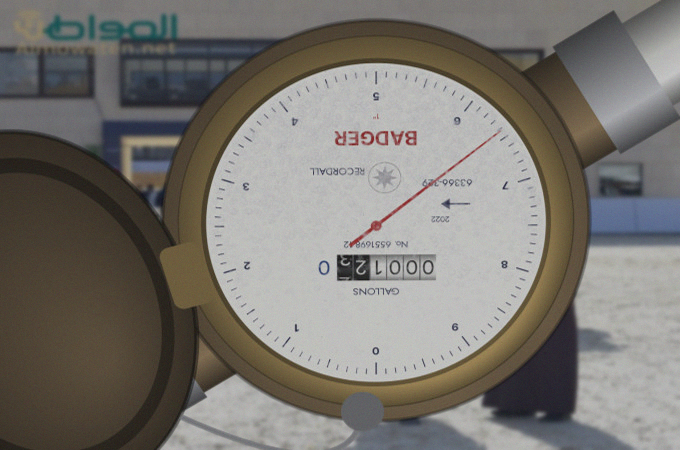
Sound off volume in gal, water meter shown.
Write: 1226.4 gal
